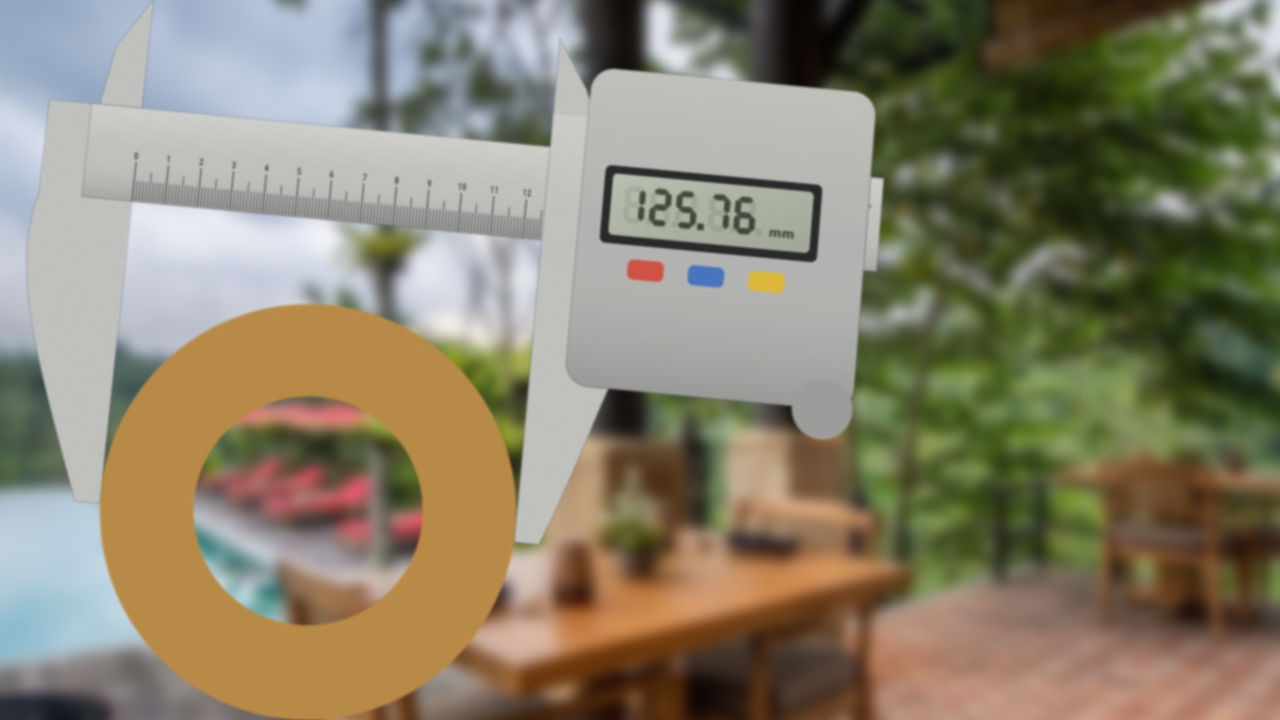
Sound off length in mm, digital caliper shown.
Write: 125.76 mm
